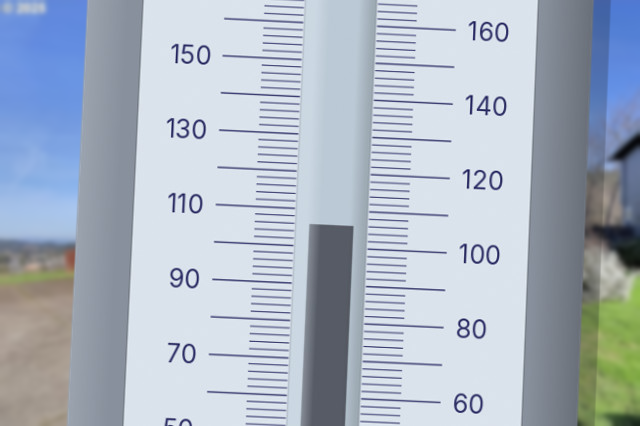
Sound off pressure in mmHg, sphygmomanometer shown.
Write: 106 mmHg
